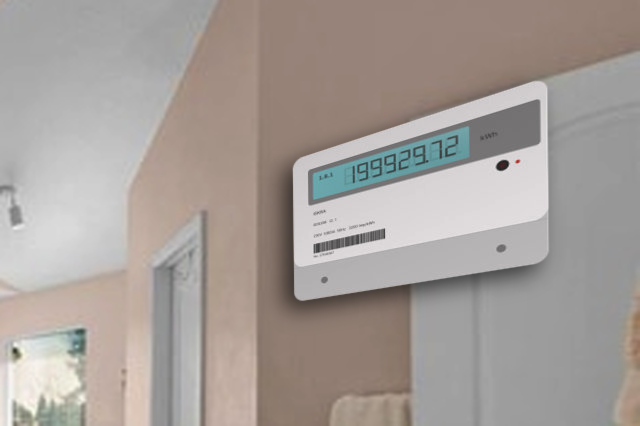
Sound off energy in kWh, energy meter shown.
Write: 199929.72 kWh
